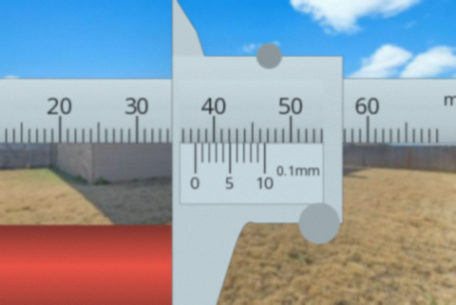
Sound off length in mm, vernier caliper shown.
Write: 37.6 mm
